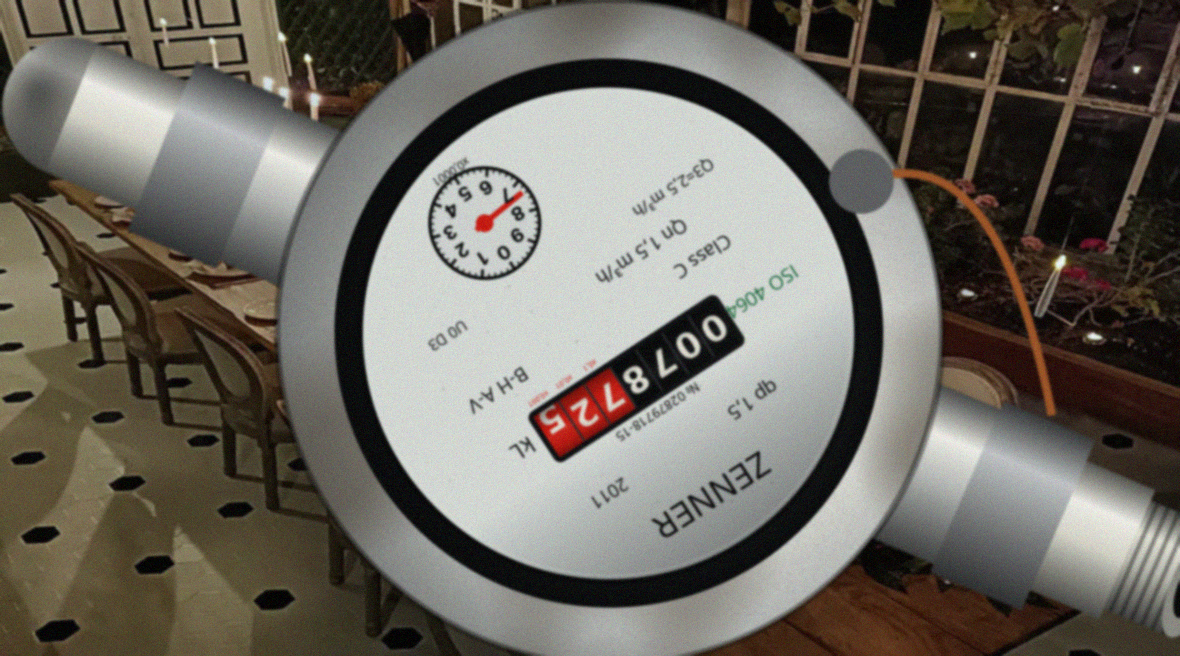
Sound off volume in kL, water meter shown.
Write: 78.7247 kL
